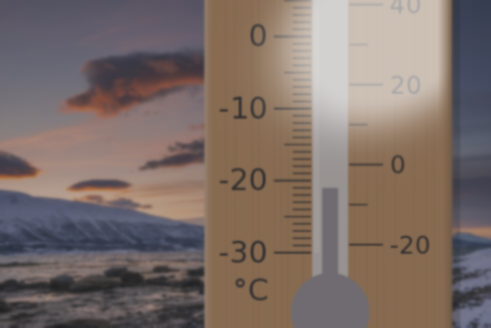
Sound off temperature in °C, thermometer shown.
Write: -21 °C
